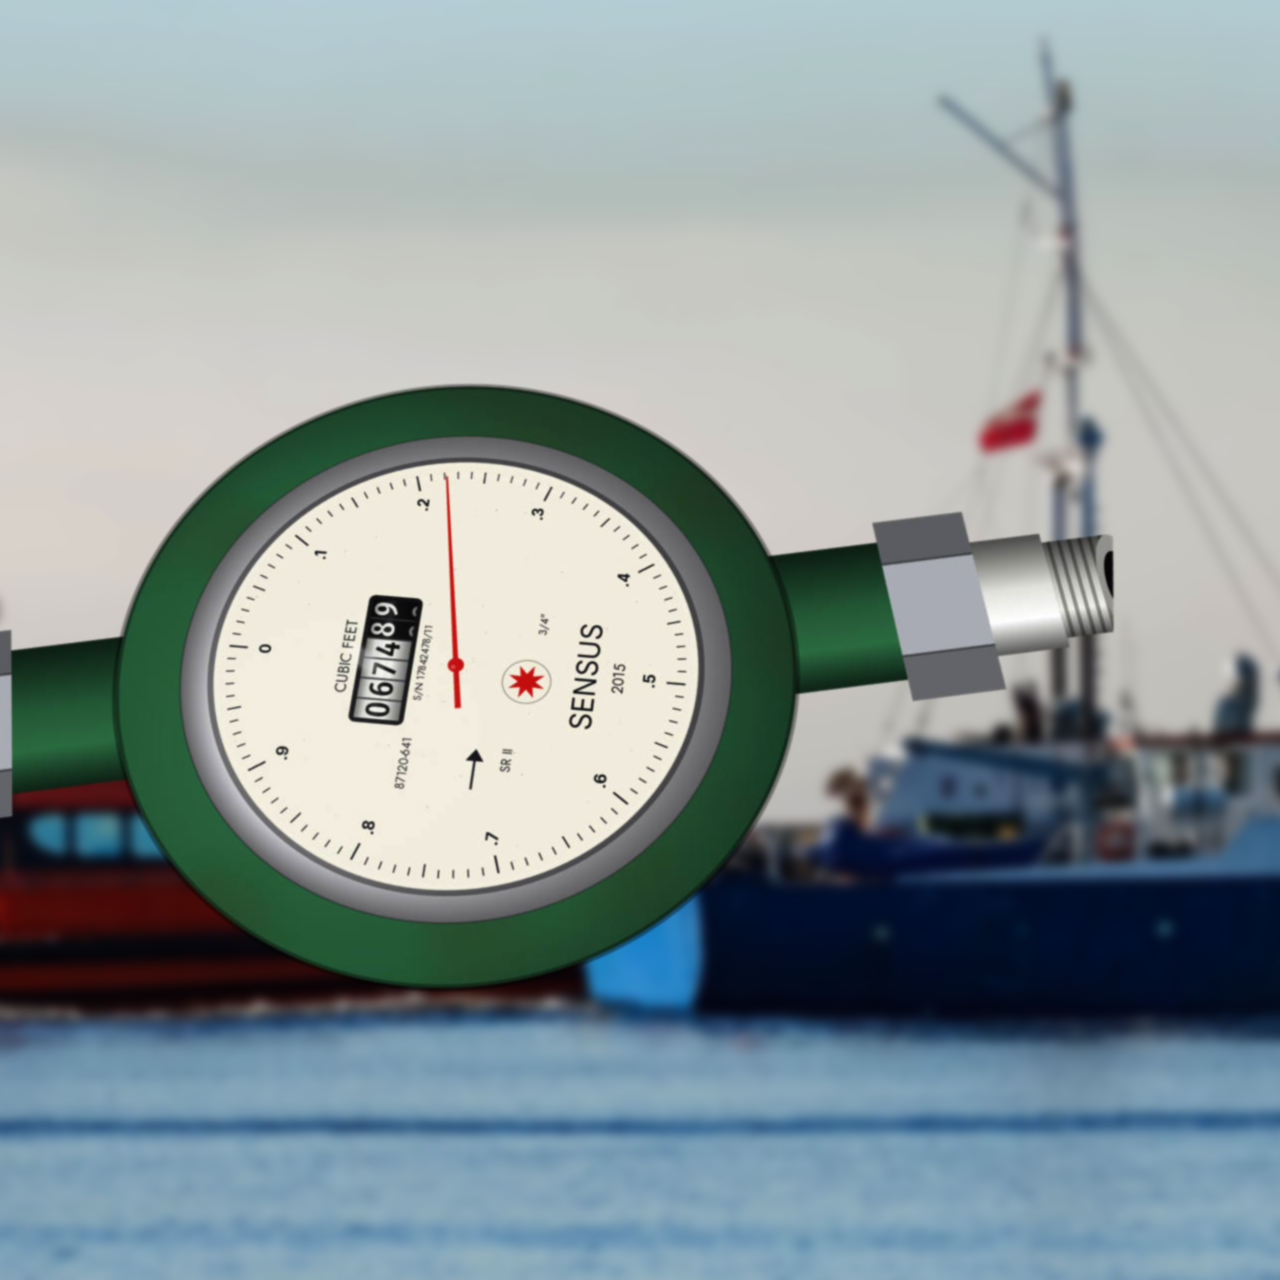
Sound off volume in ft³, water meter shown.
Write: 67489.22 ft³
